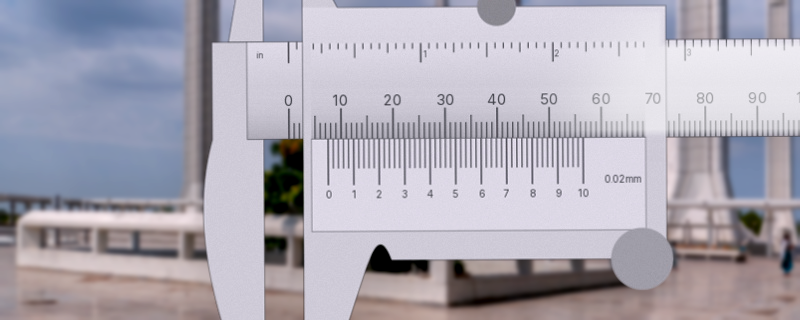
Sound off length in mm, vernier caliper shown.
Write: 7.5 mm
